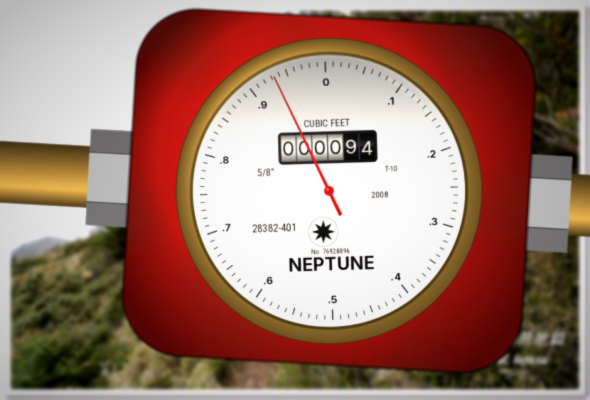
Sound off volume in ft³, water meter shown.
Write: 93.93 ft³
